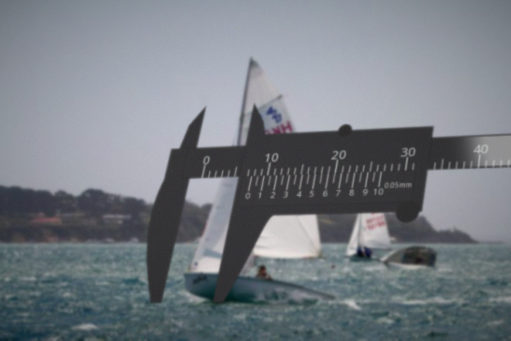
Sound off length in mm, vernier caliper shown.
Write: 7.6 mm
